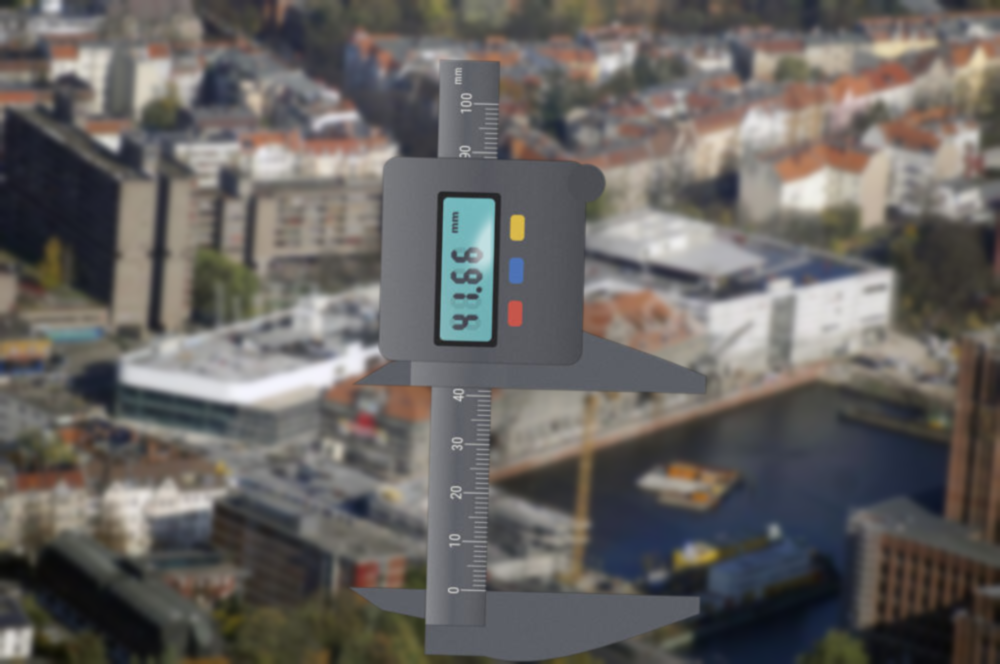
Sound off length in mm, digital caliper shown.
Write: 41.66 mm
